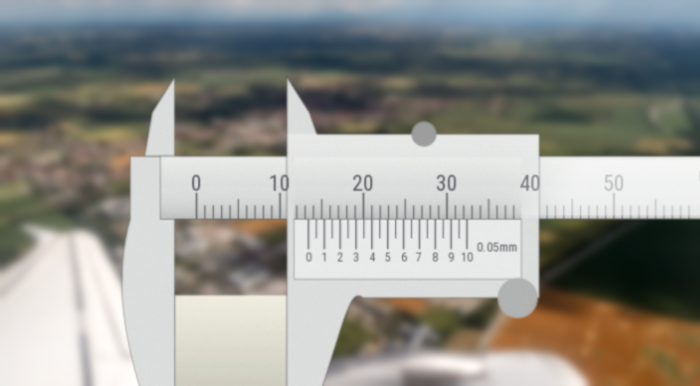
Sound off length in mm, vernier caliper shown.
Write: 13.4 mm
